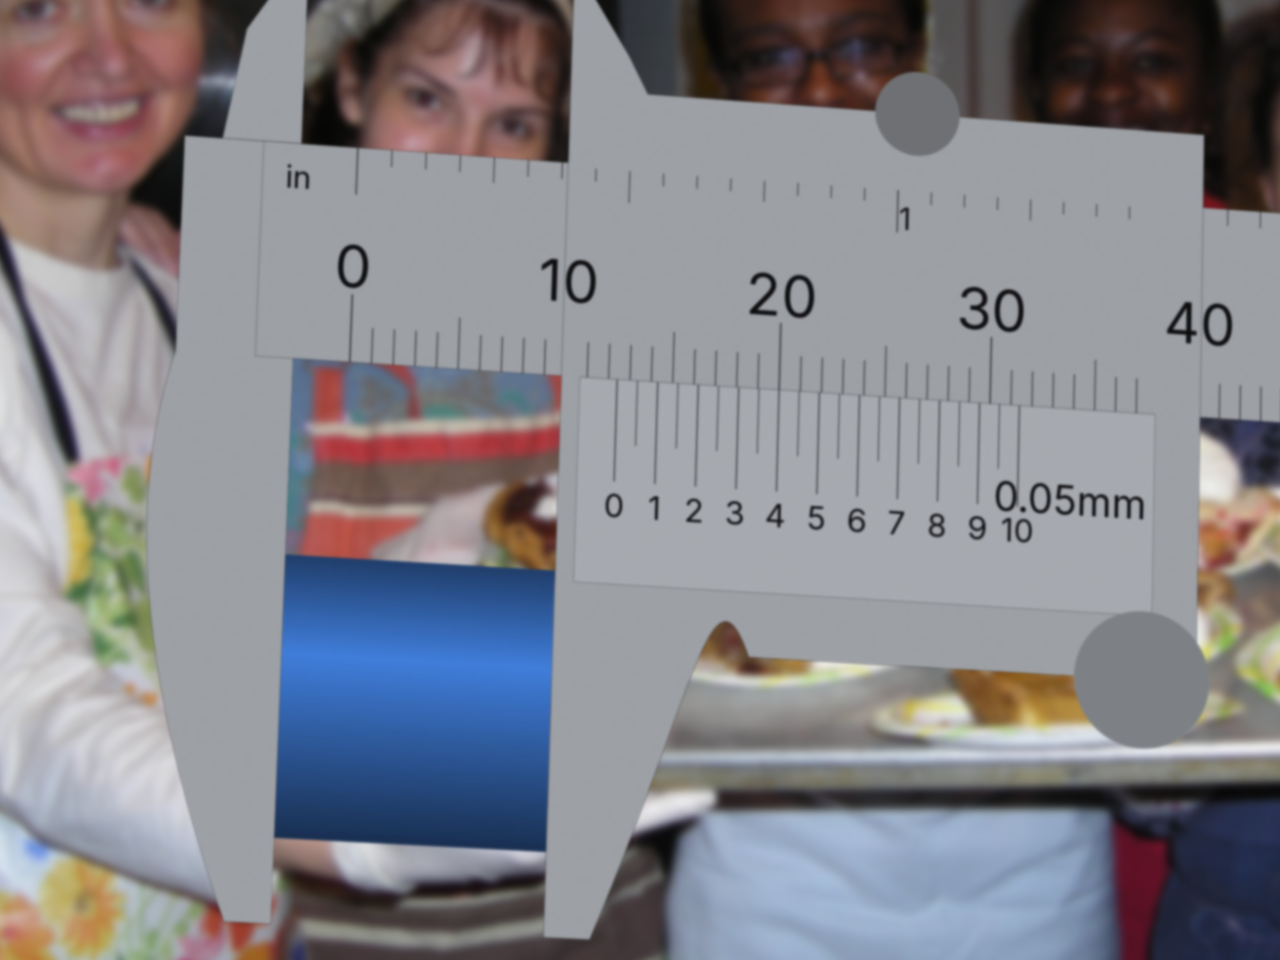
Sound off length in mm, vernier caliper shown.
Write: 12.4 mm
